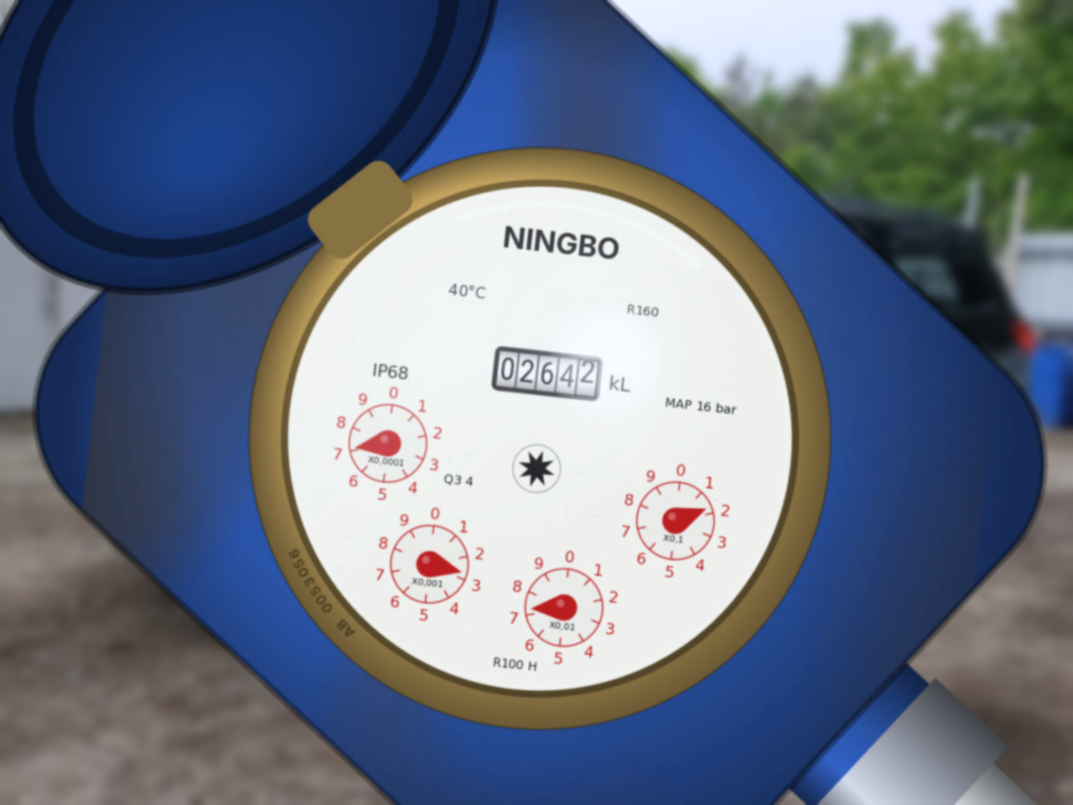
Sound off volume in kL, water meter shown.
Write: 2642.1727 kL
